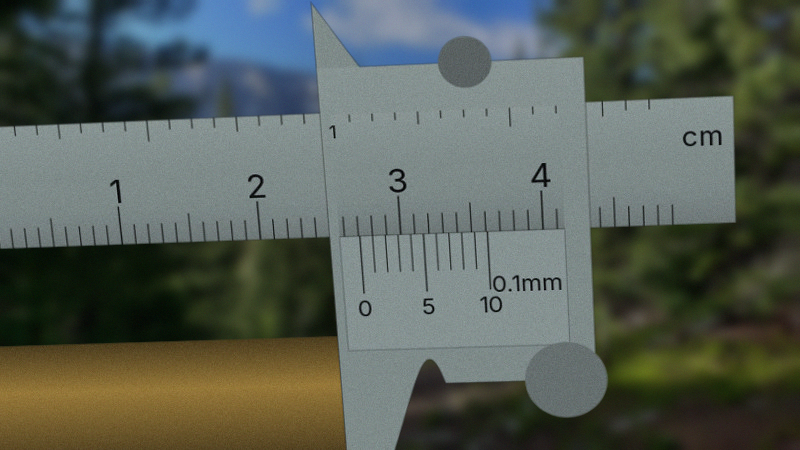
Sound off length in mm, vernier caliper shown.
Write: 27.1 mm
